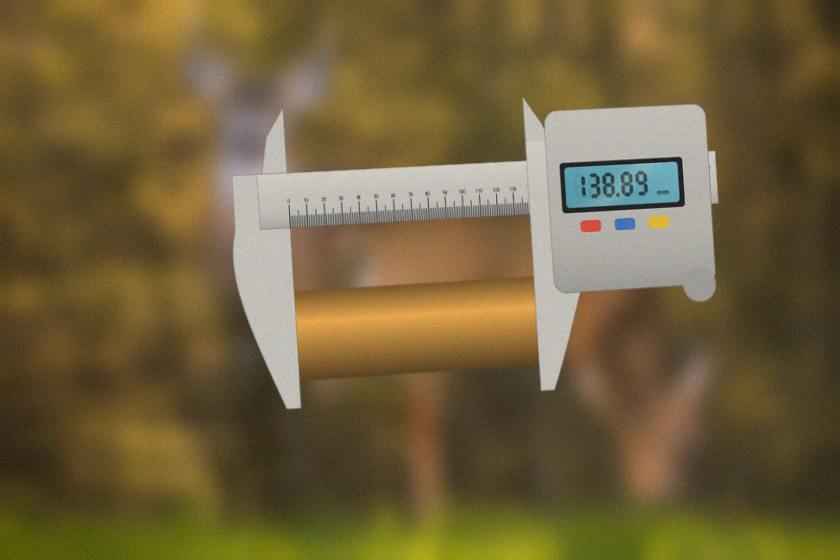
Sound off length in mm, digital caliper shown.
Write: 138.89 mm
